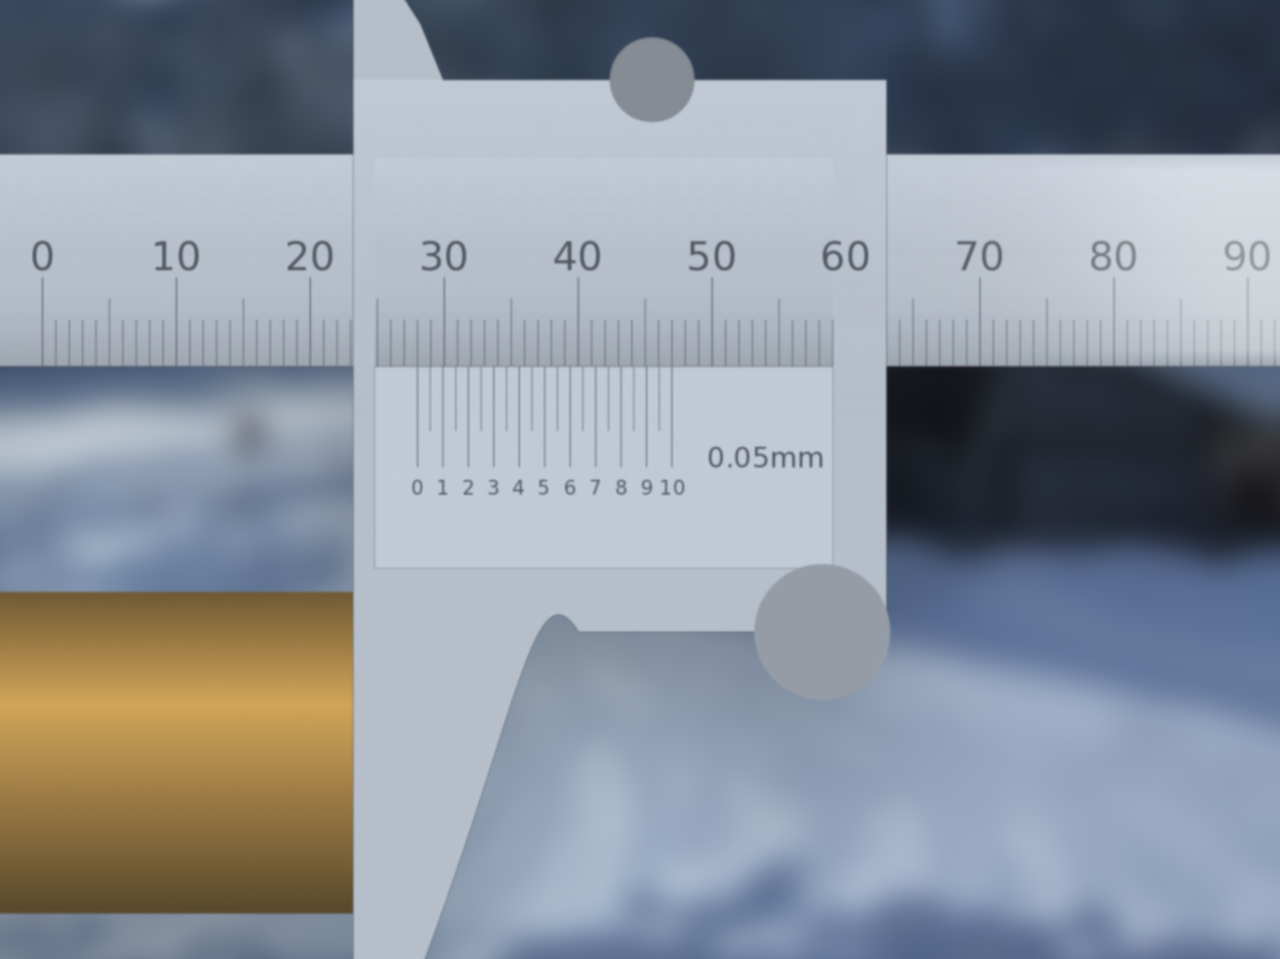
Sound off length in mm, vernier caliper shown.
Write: 28.0 mm
